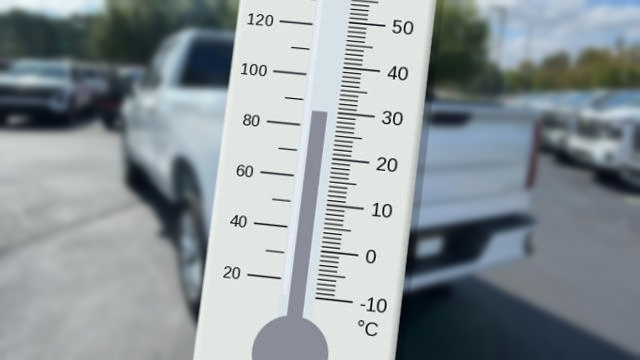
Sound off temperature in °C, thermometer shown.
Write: 30 °C
